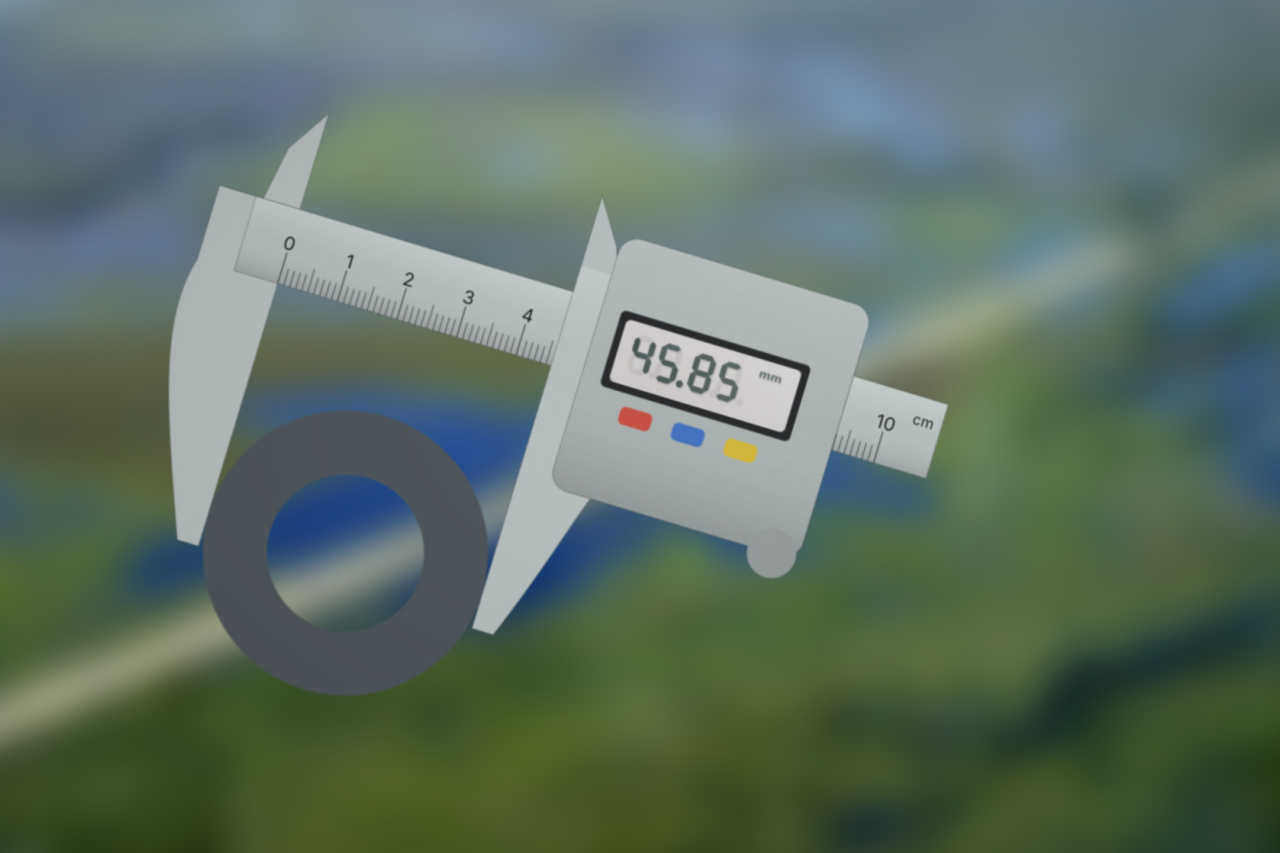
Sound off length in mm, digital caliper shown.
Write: 45.85 mm
